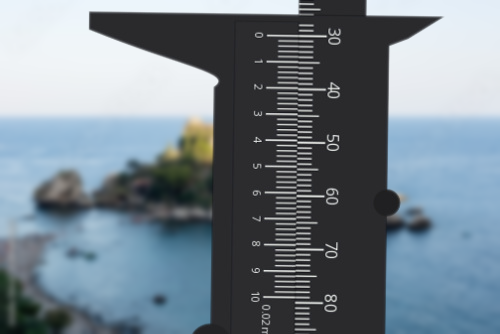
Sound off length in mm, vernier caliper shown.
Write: 30.0 mm
